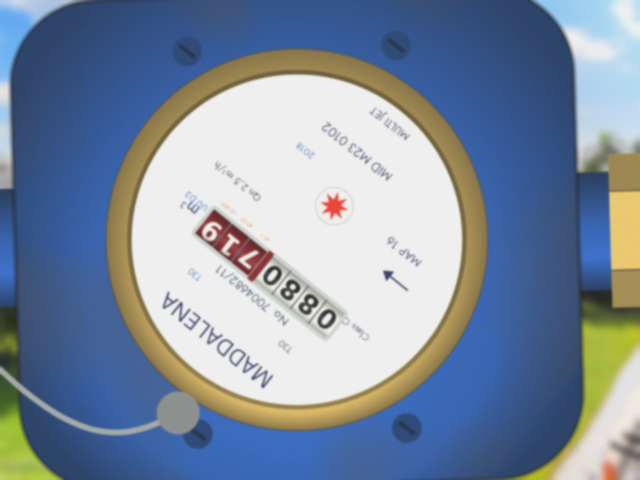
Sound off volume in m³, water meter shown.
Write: 880.719 m³
